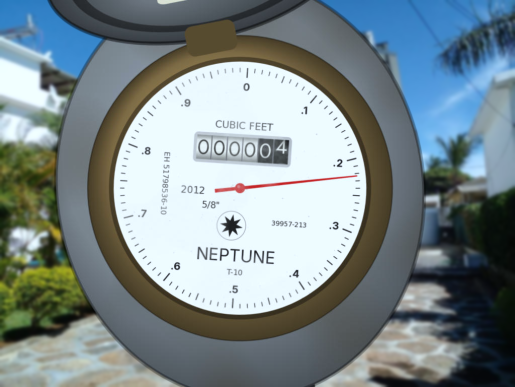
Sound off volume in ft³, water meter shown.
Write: 4.22 ft³
